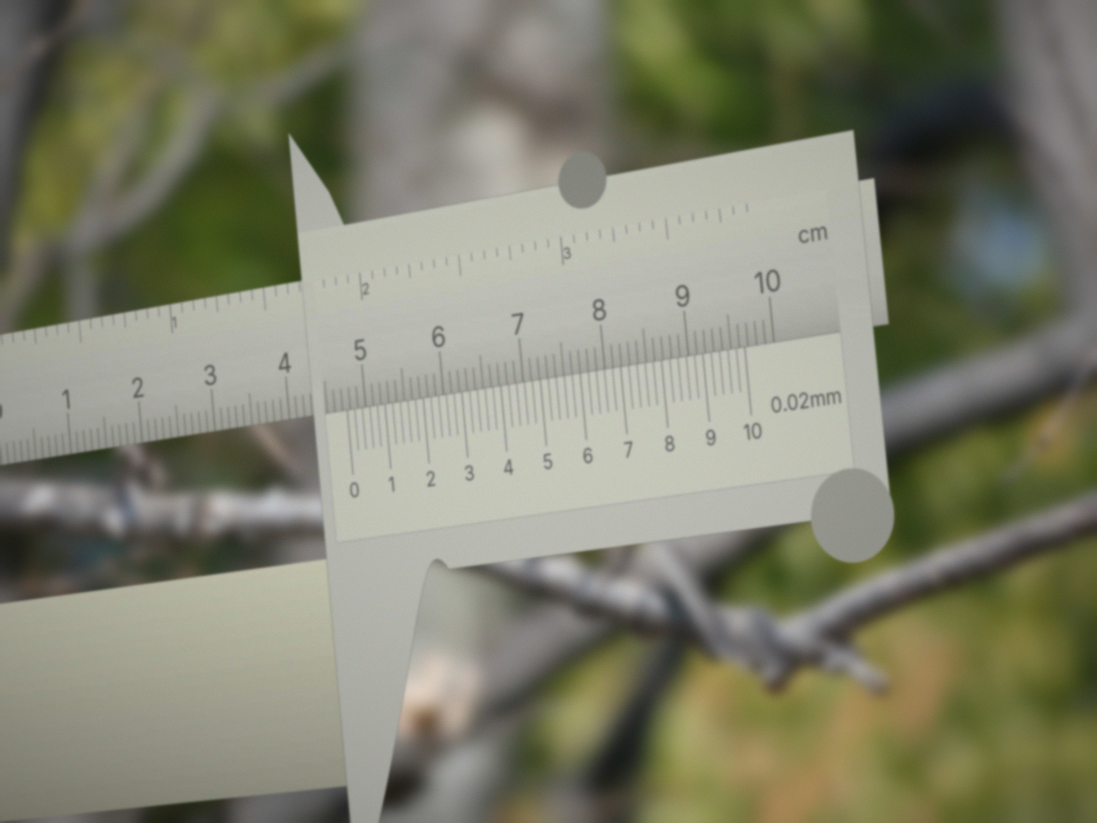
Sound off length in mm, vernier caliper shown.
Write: 47.6 mm
